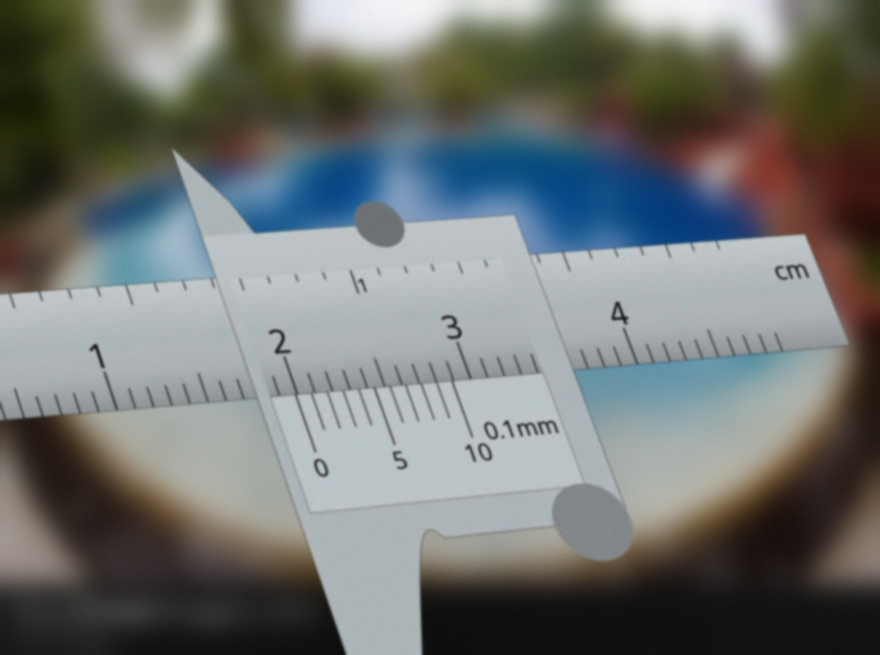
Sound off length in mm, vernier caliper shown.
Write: 19.9 mm
